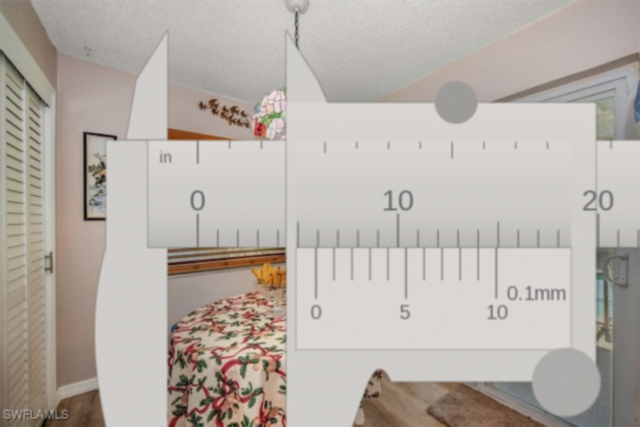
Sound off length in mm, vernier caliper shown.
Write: 5.9 mm
